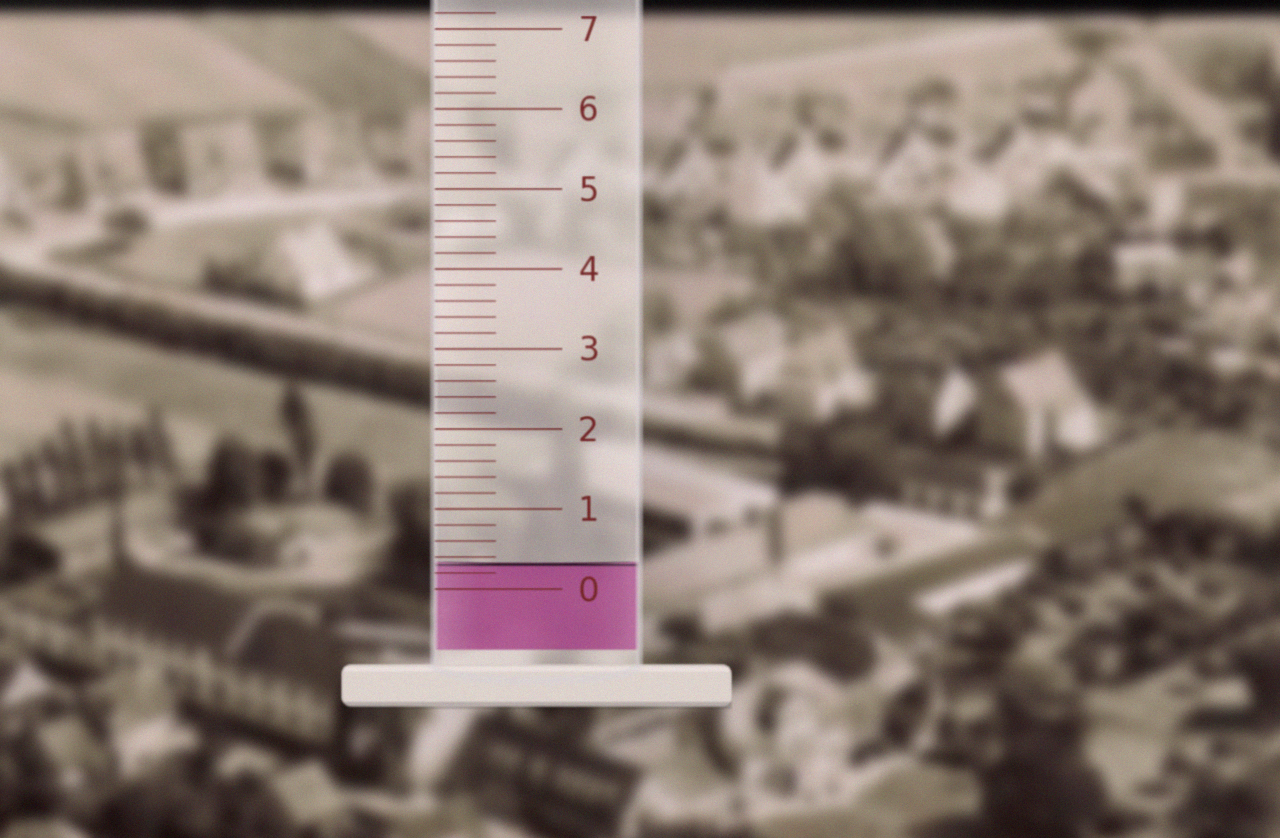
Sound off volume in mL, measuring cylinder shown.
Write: 0.3 mL
